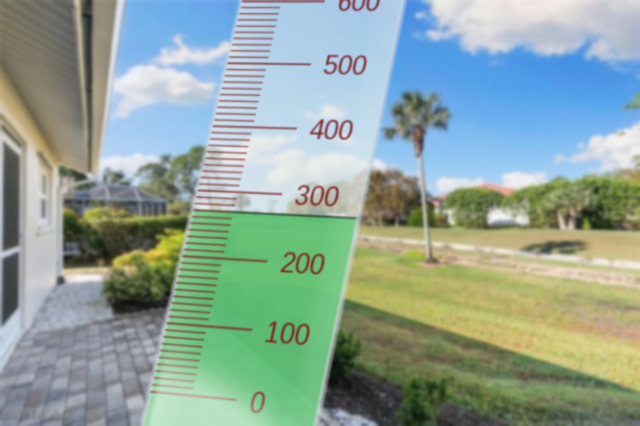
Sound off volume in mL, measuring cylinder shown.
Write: 270 mL
